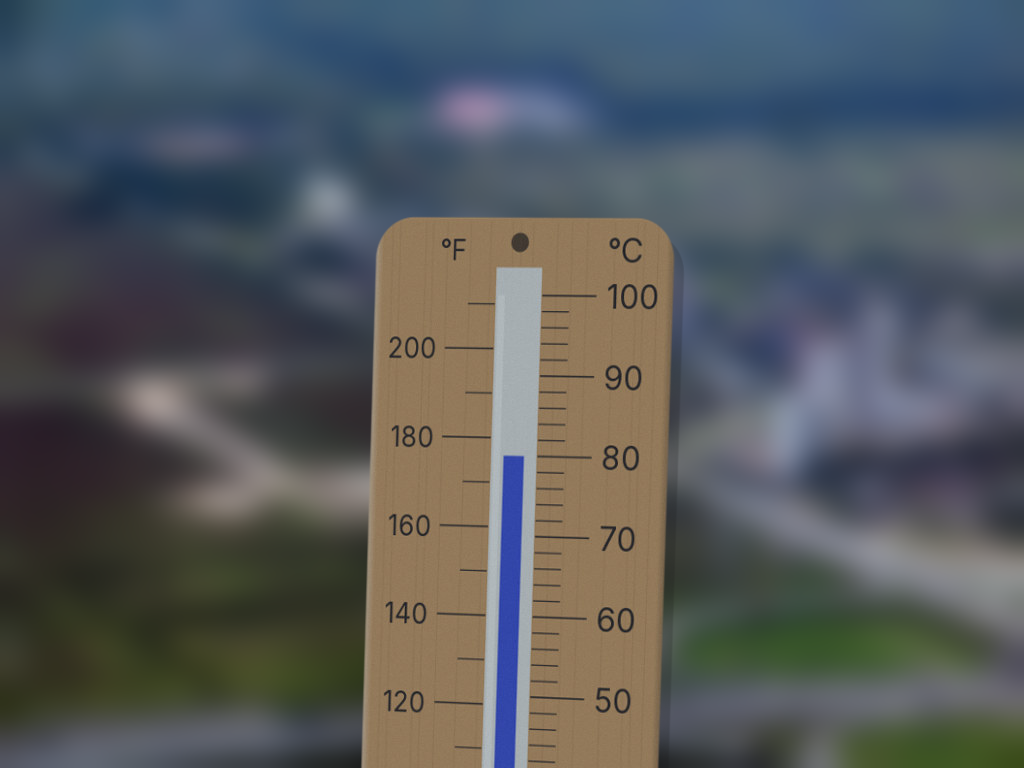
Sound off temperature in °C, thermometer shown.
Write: 80 °C
